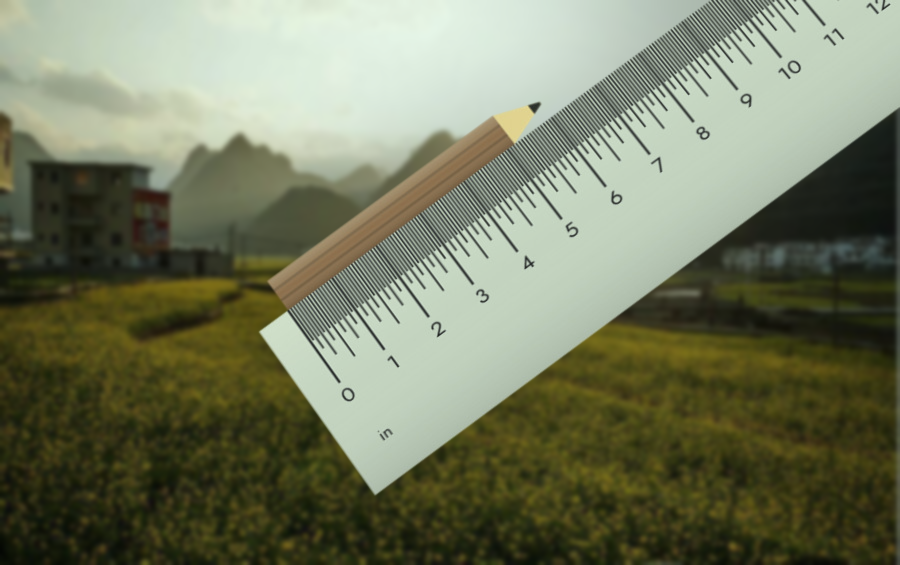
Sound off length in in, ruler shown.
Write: 6 in
